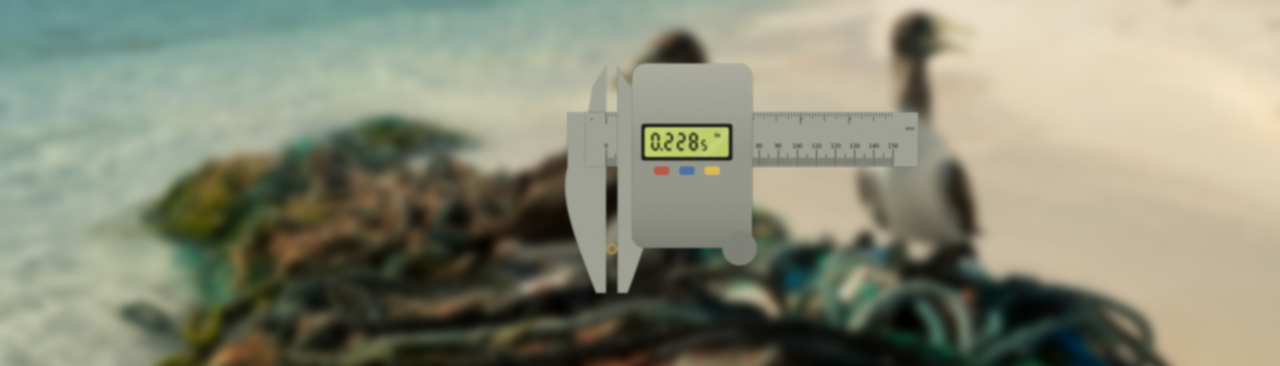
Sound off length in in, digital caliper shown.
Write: 0.2285 in
